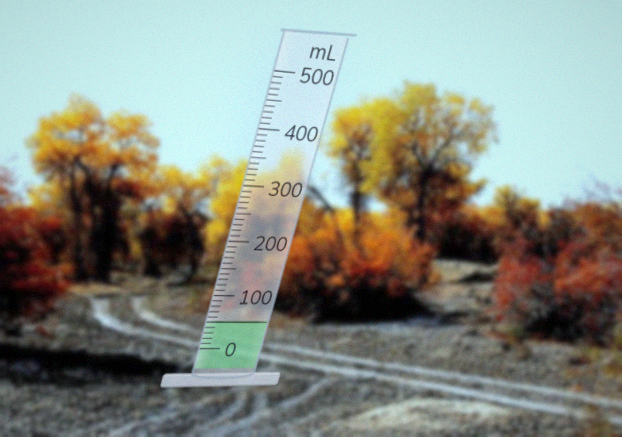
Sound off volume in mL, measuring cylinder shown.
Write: 50 mL
